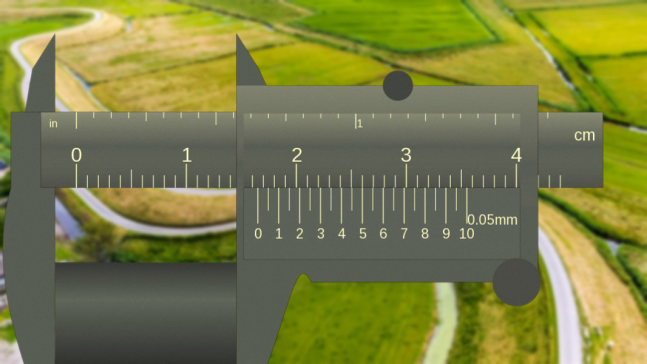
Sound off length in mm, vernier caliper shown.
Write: 16.5 mm
